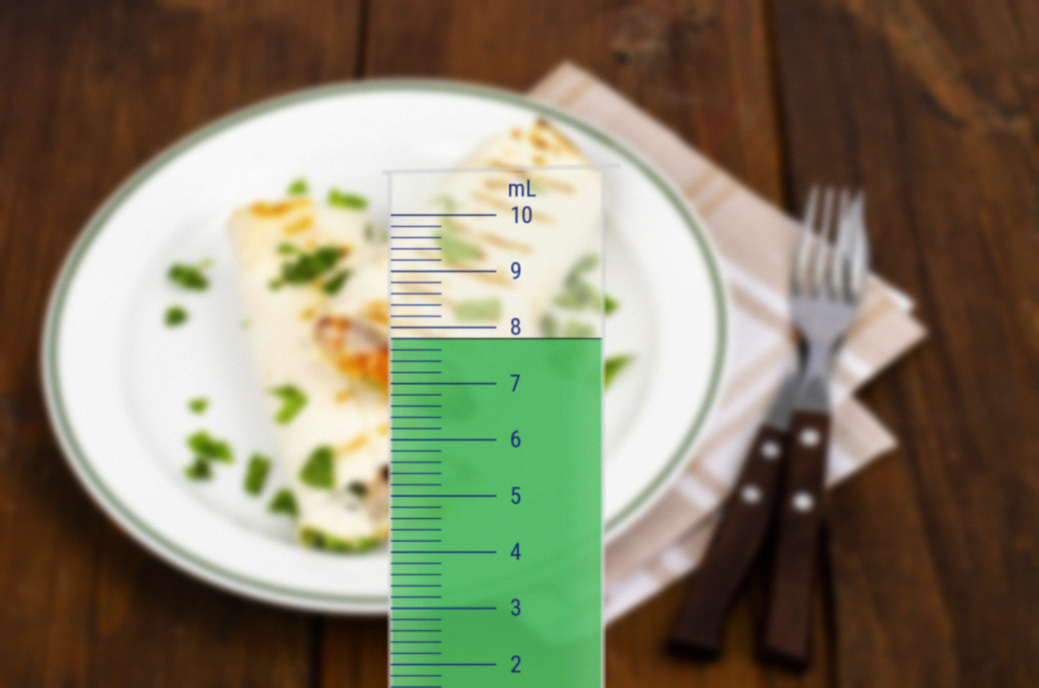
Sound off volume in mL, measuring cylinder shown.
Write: 7.8 mL
